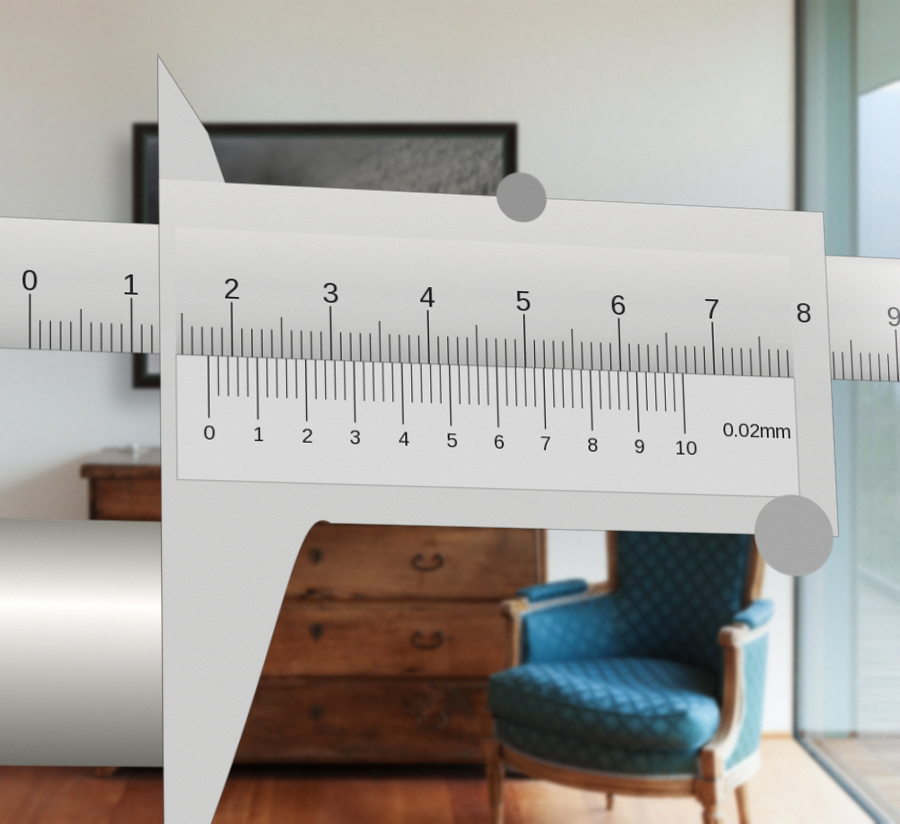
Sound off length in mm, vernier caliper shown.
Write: 17.6 mm
